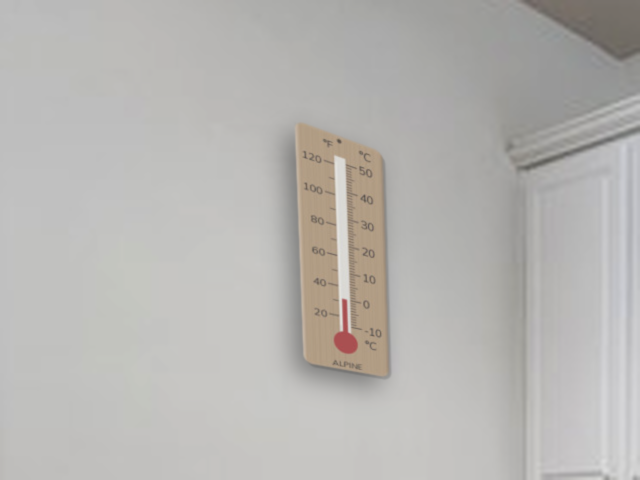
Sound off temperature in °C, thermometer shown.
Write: 0 °C
